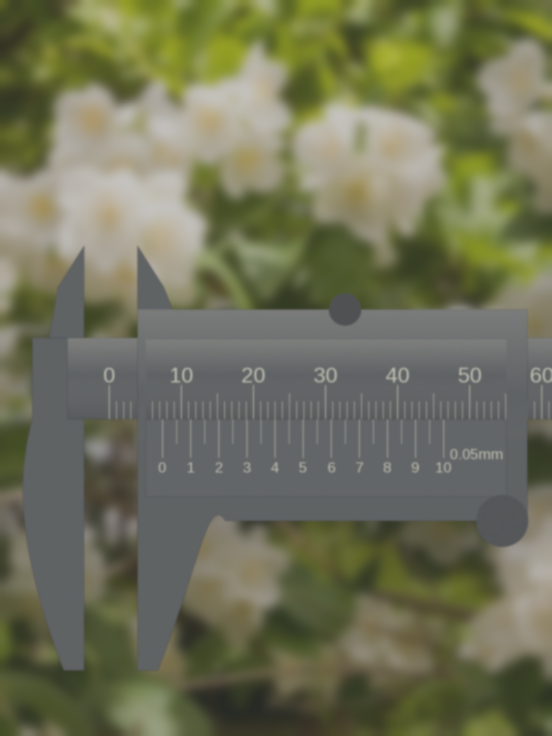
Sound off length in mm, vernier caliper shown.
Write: 7.4 mm
